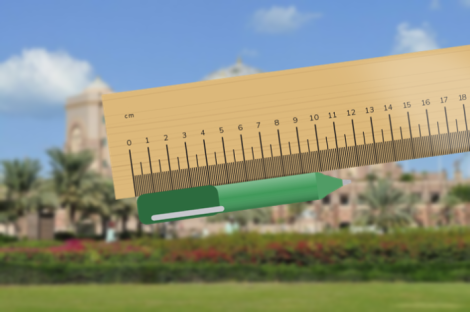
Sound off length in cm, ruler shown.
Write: 11.5 cm
